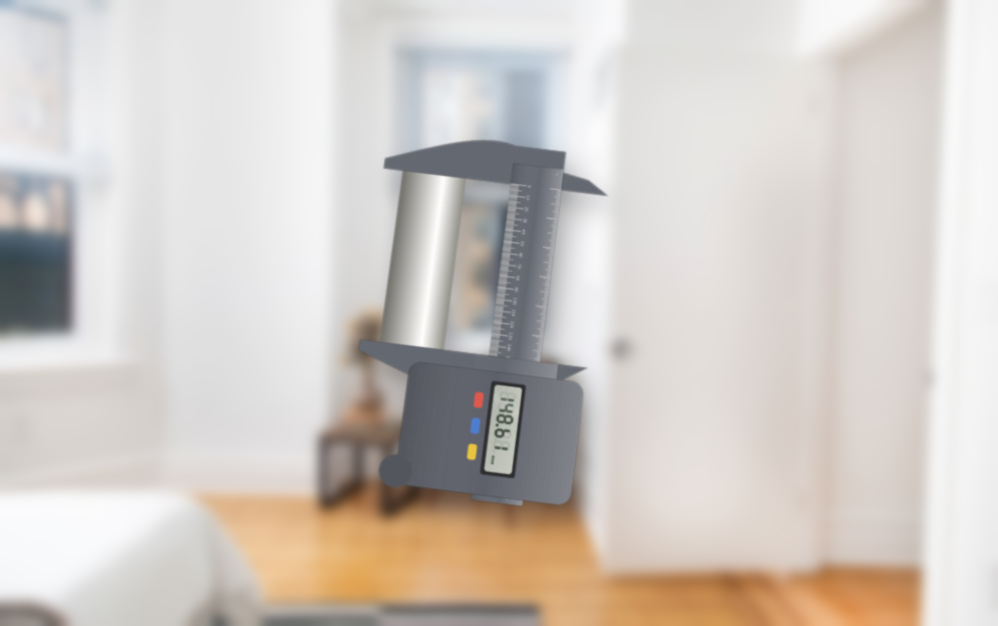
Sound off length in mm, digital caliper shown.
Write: 148.61 mm
